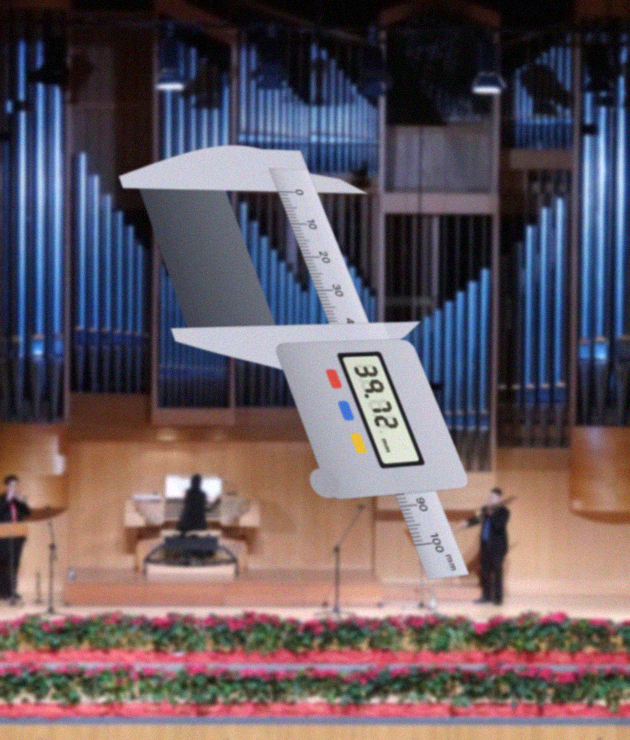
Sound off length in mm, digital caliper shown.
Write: 39.72 mm
